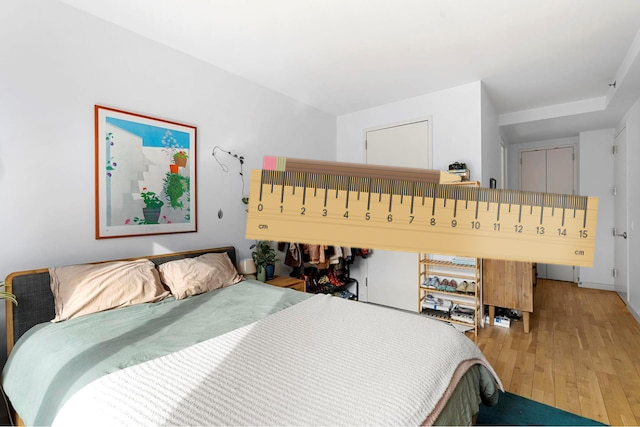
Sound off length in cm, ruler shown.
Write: 9.5 cm
